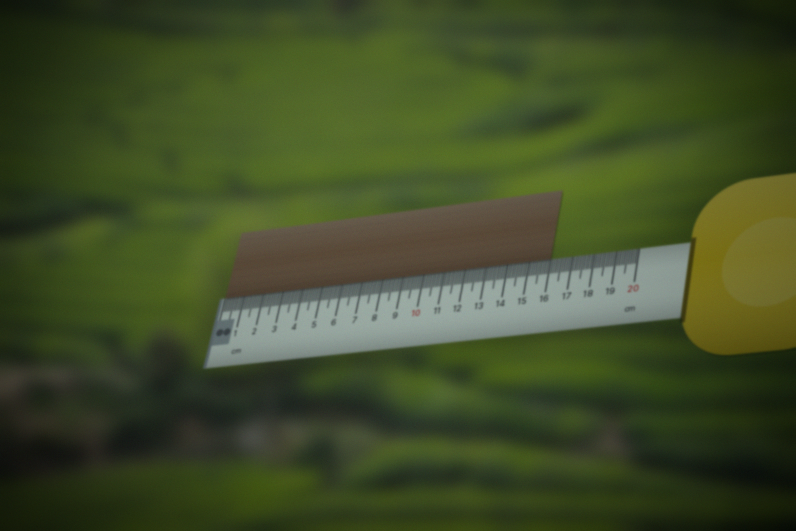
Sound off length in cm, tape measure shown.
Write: 16 cm
